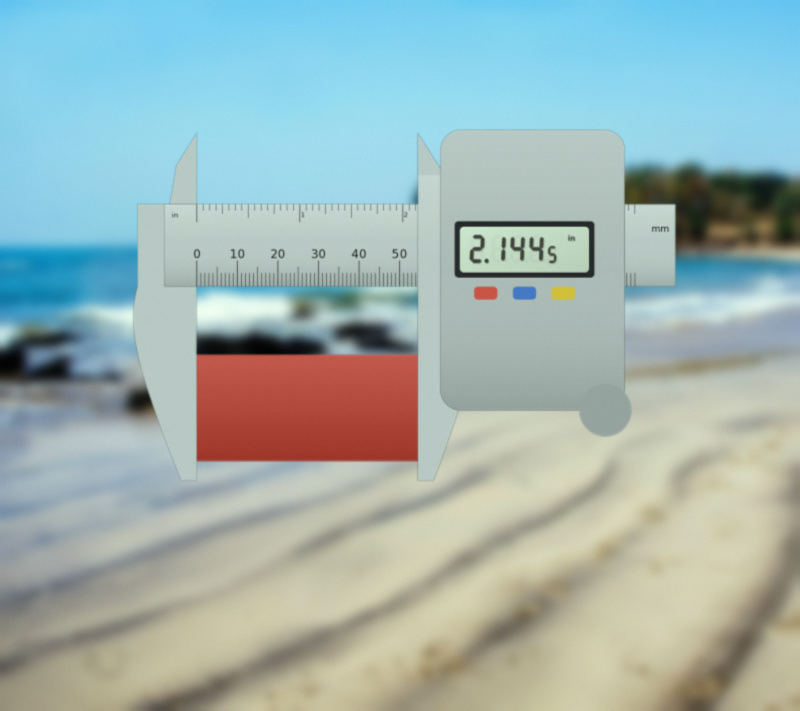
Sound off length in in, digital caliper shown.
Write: 2.1445 in
